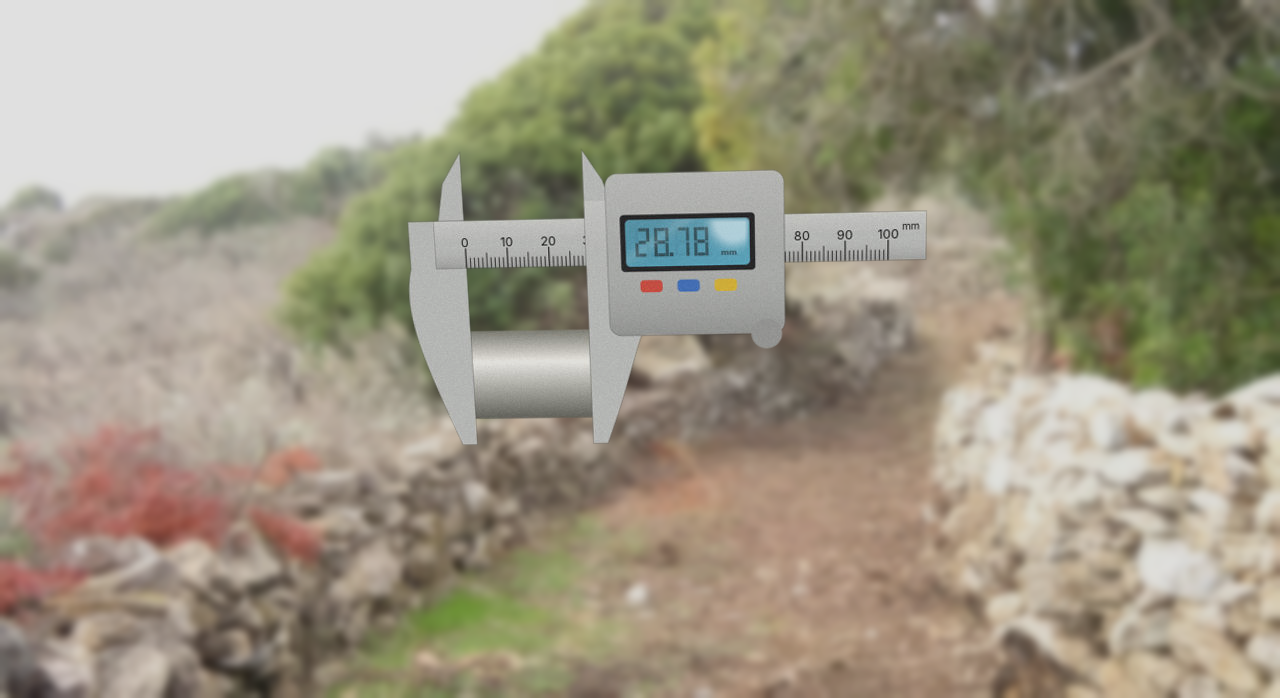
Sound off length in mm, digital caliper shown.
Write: 28.78 mm
